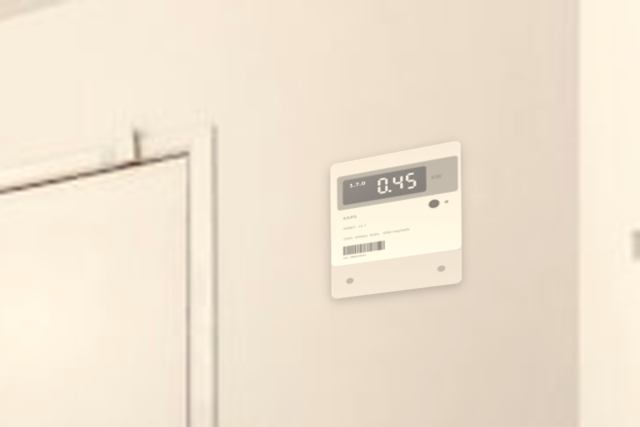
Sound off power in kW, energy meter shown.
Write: 0.45 kW
